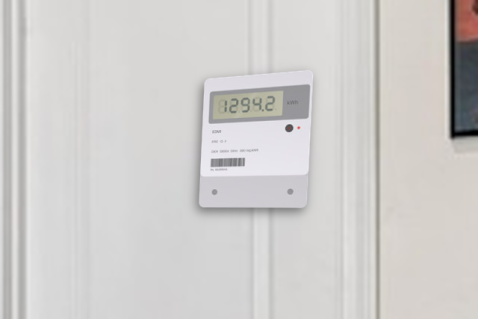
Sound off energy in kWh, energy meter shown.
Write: 1294.2 kWh
